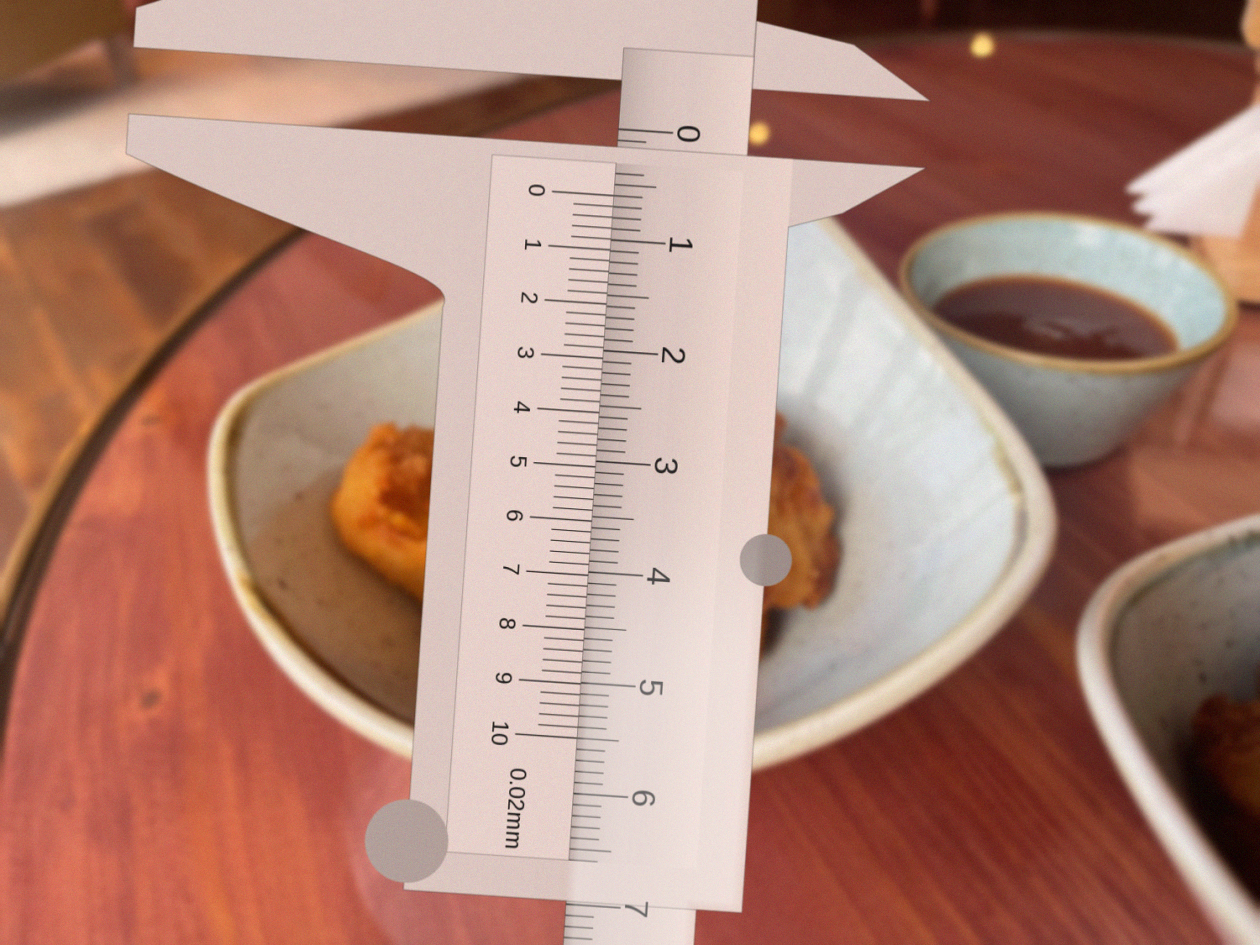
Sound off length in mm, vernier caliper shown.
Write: 6.0 mm
